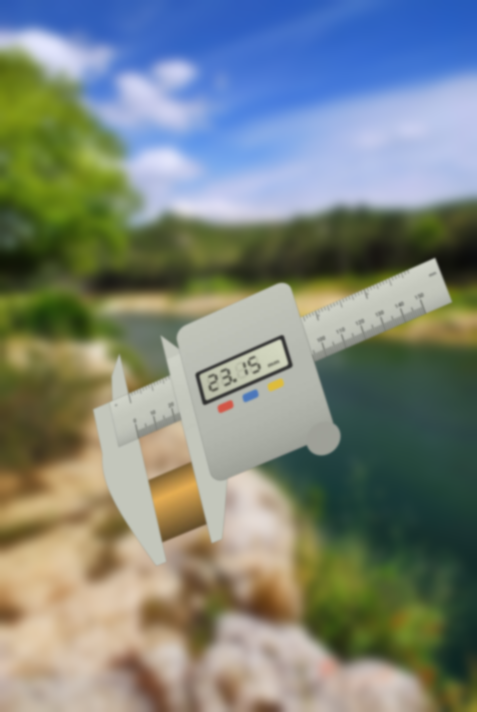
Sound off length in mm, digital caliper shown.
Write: 23.15 mm
